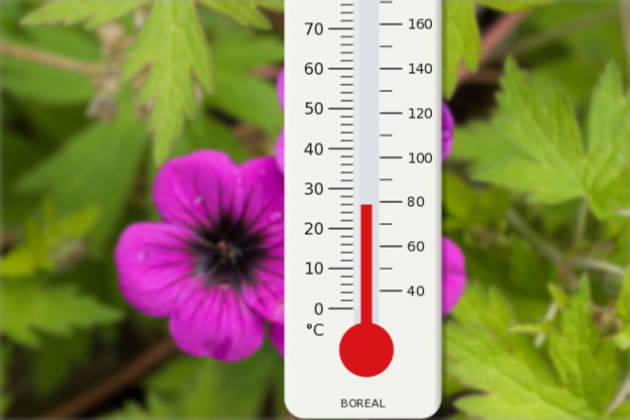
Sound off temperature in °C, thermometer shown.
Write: 26 °C
